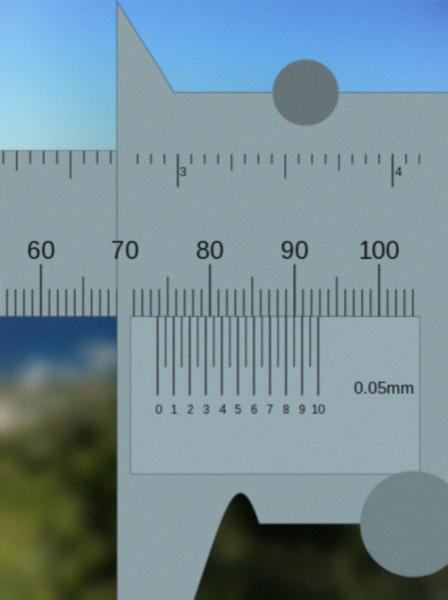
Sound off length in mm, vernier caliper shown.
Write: 73.8 mm
